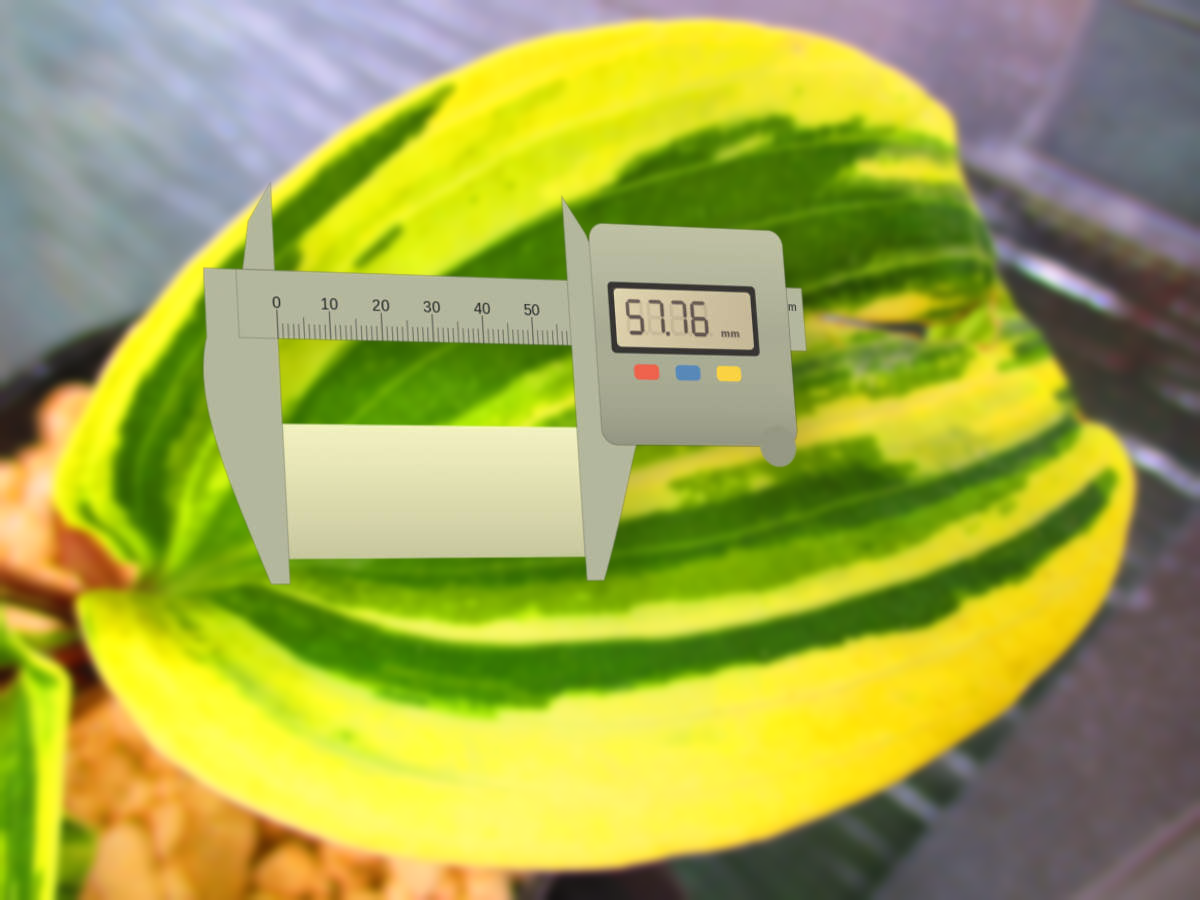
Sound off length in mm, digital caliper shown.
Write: 57.76 mm
